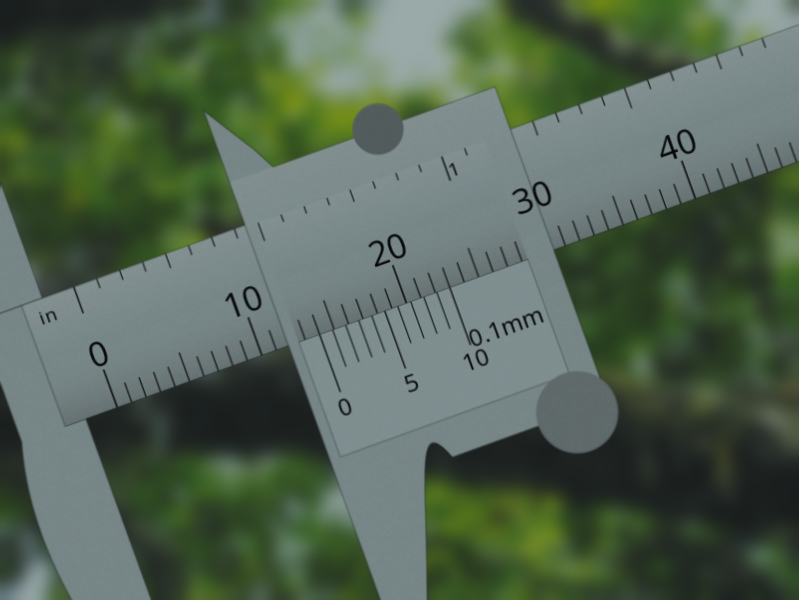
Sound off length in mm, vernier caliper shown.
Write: 14.0 mm
